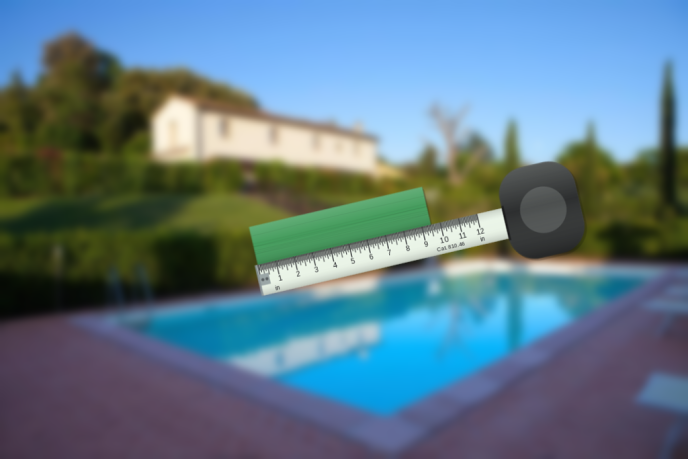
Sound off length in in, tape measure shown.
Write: 9.5 in
